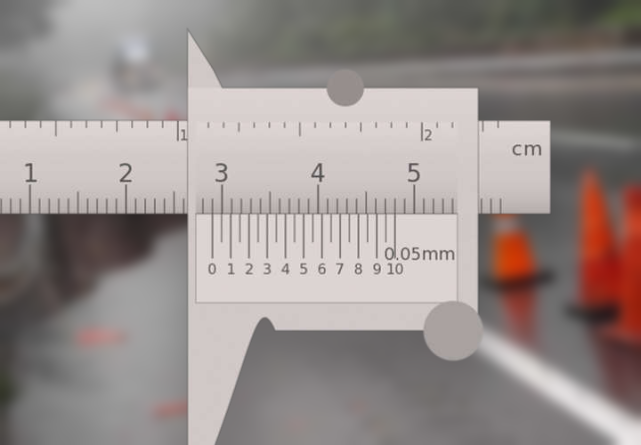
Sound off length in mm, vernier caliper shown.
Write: 29.0 mm
